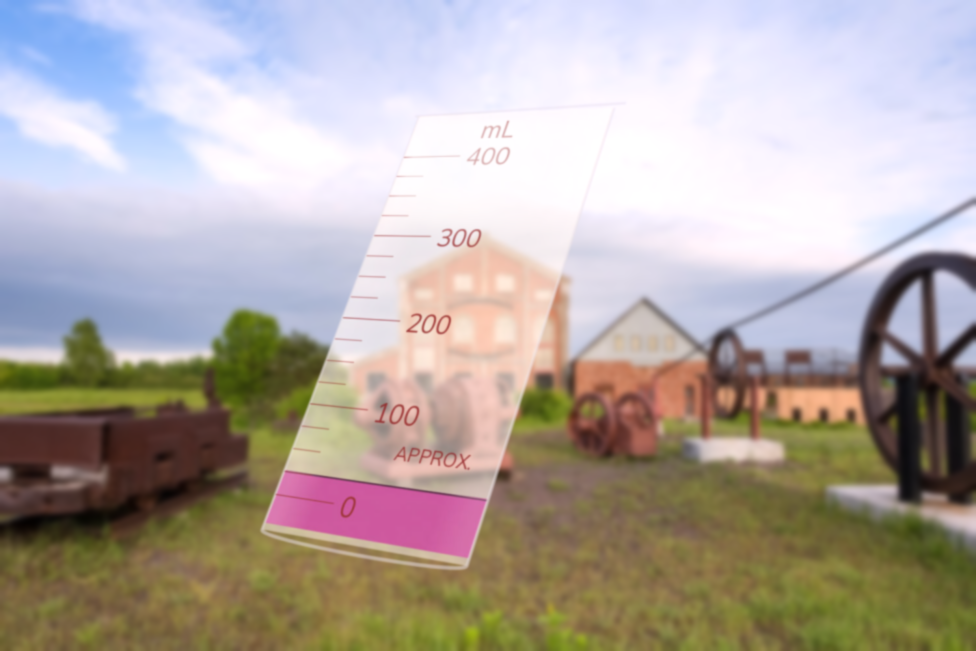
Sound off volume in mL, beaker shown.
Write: 25 mL
